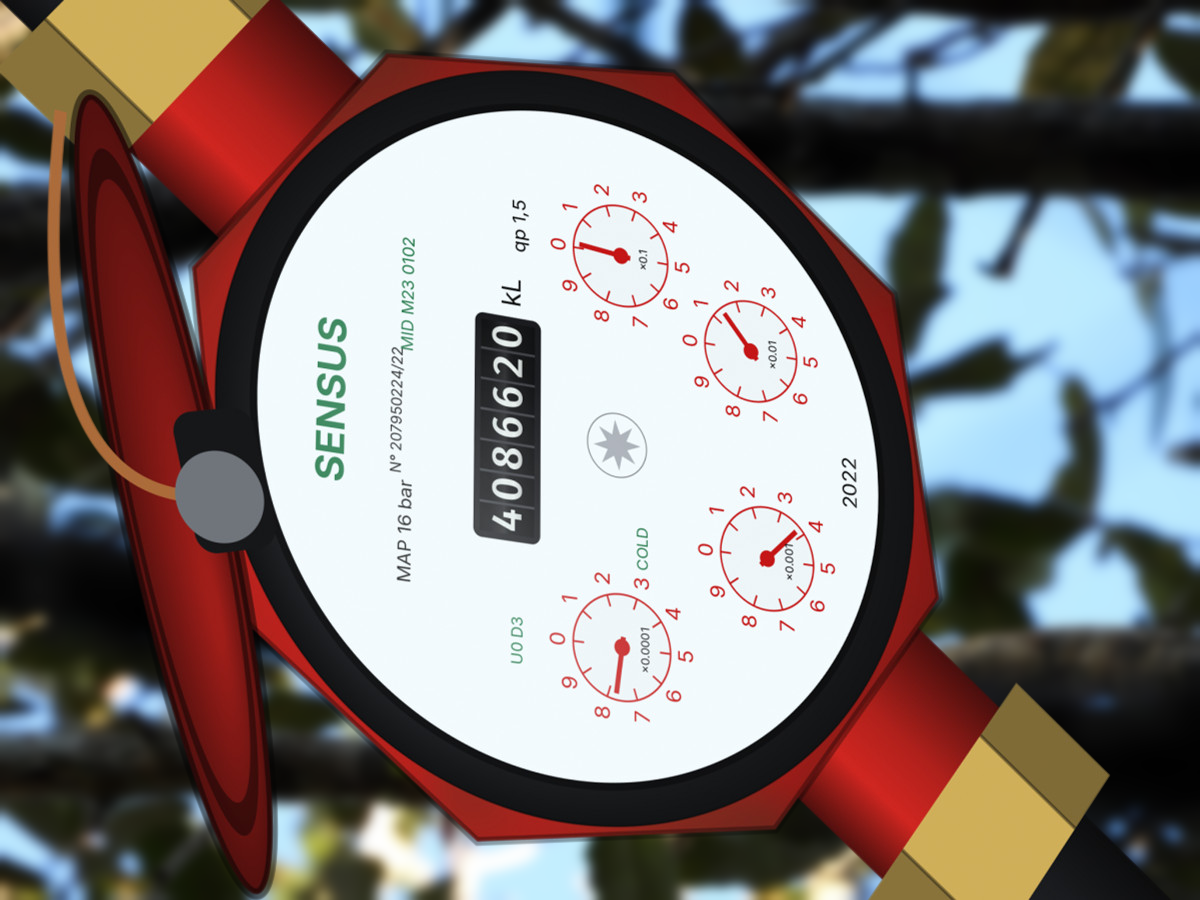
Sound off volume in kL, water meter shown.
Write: 4086620.0137 kL
